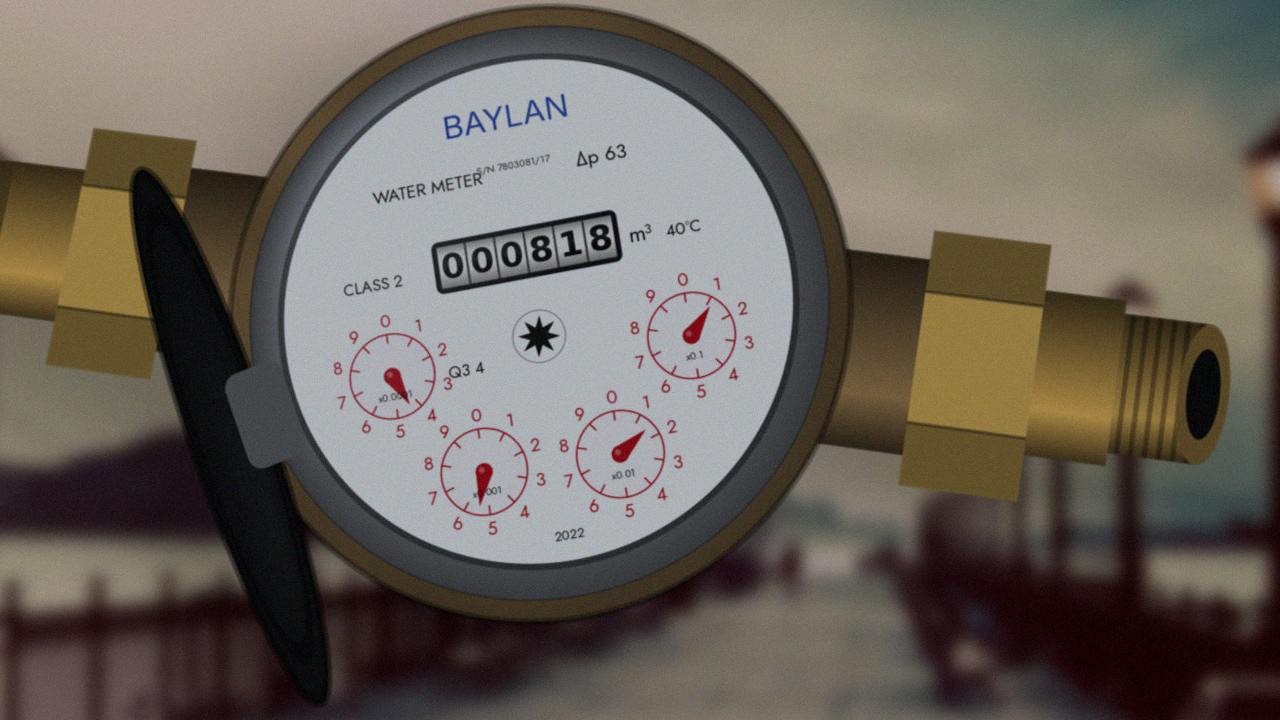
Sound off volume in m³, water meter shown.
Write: 818.1154 m³
